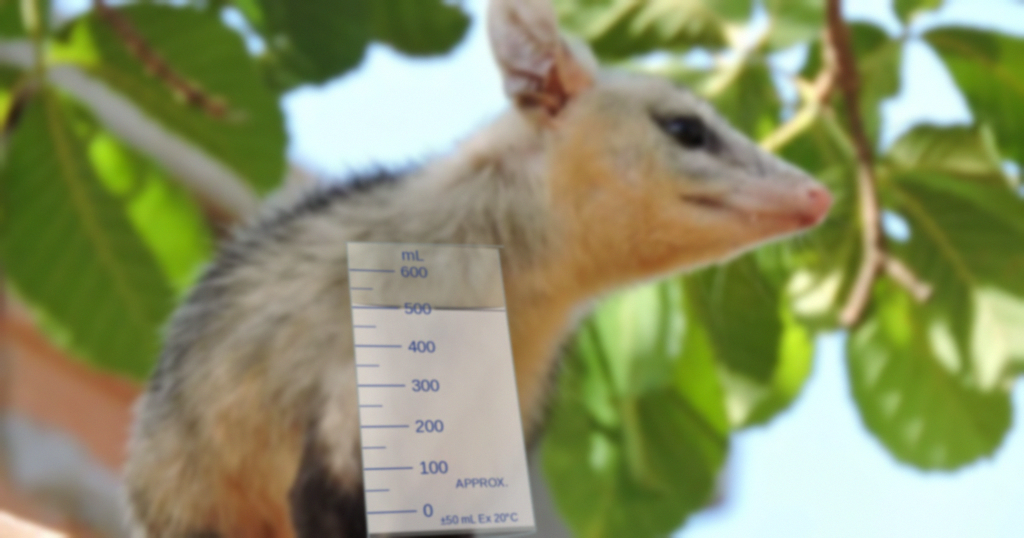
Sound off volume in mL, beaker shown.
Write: 500 mL
